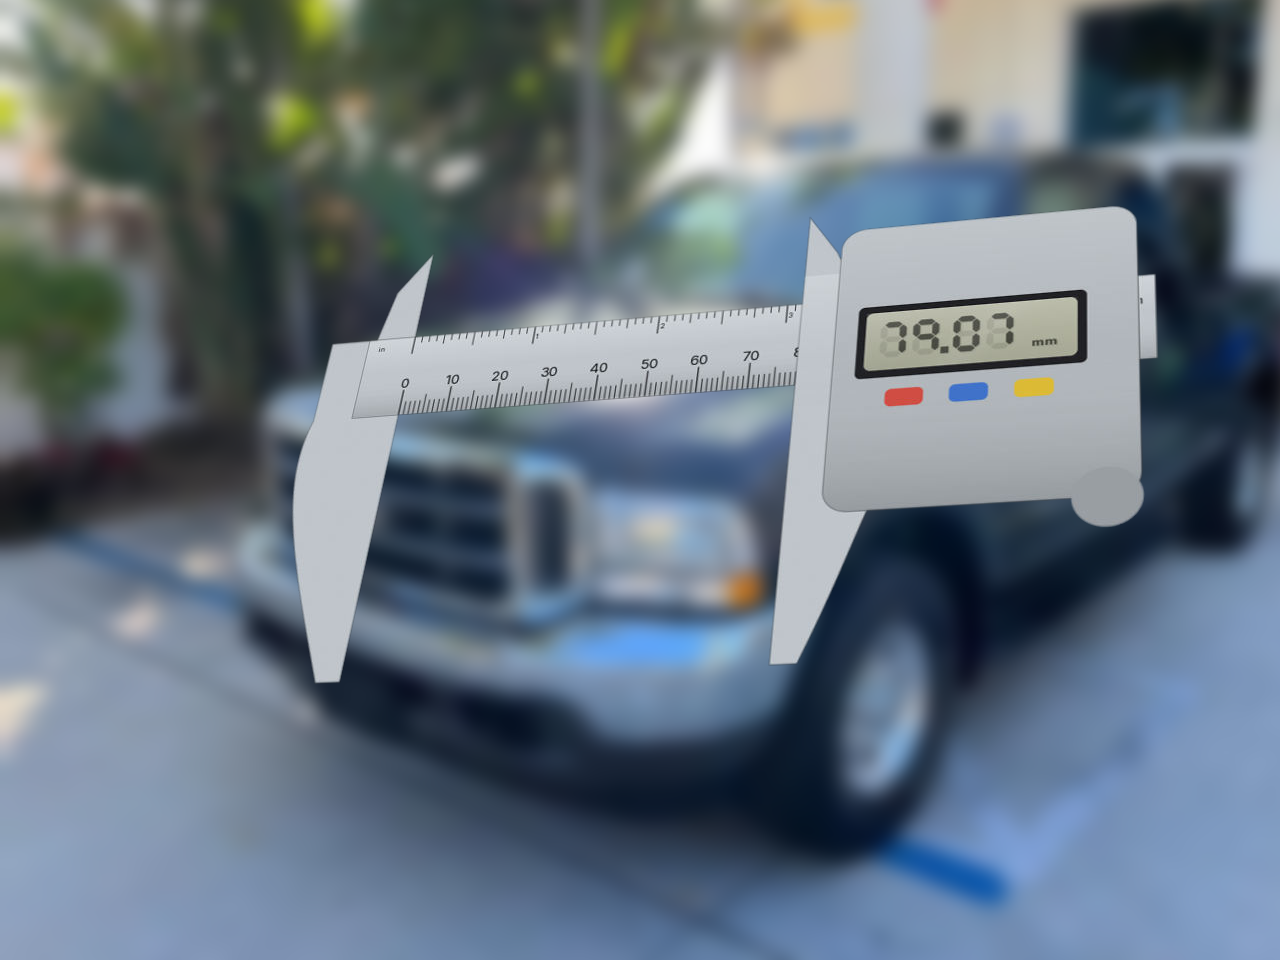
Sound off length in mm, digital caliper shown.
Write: 79.07 mm
